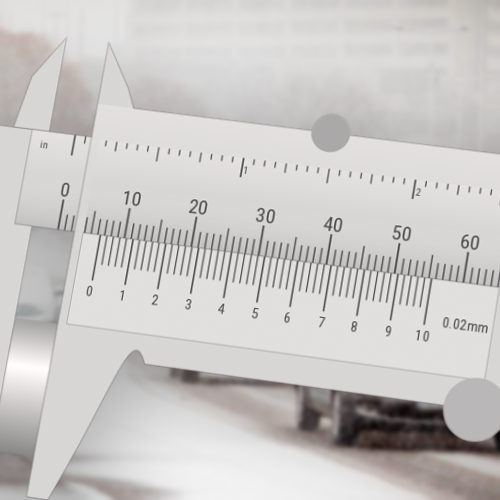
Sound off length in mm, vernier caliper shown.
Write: 6.4 mm
